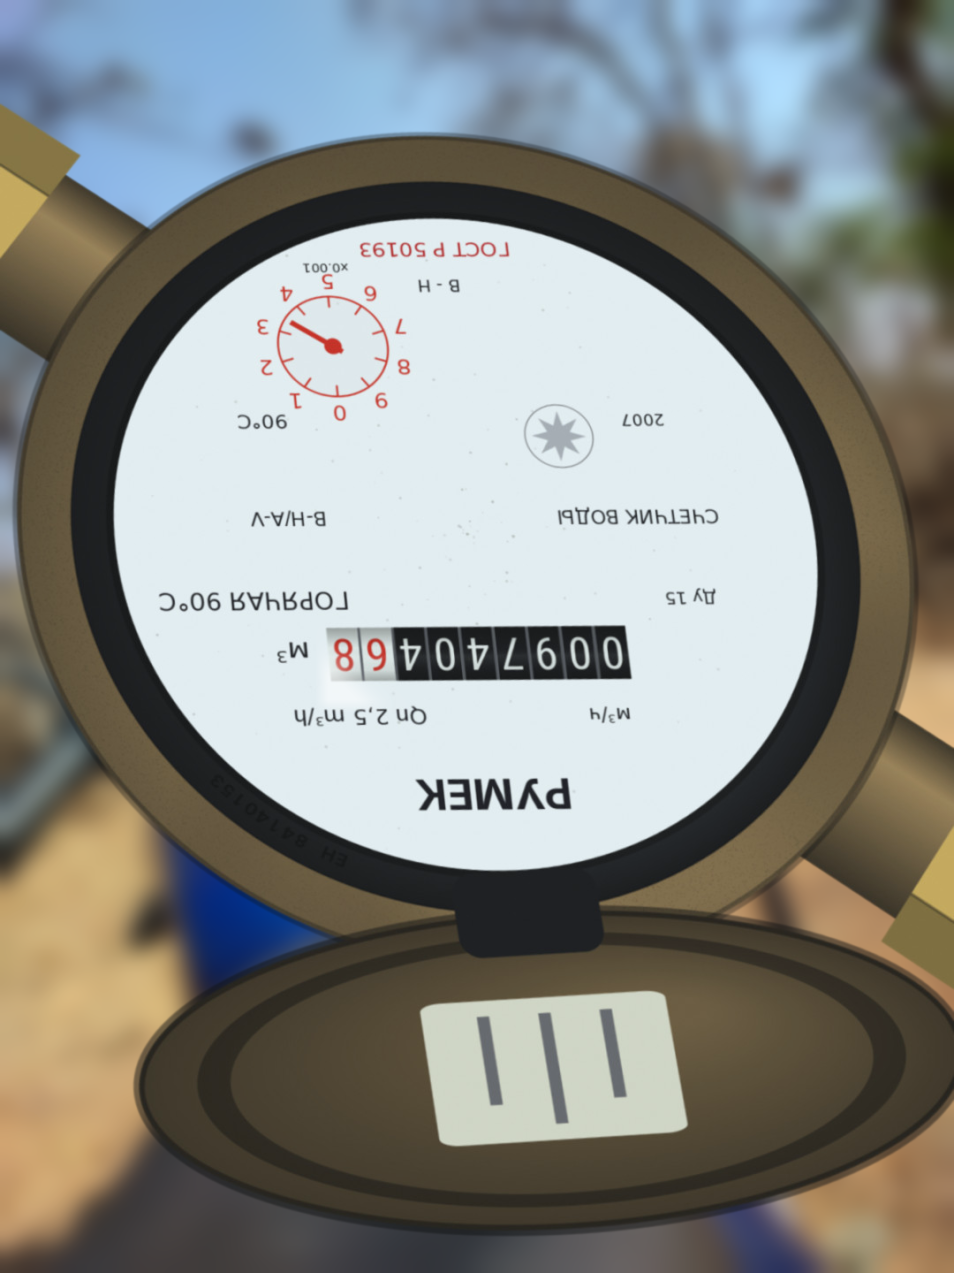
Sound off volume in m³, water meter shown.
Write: 97404.683 m³
